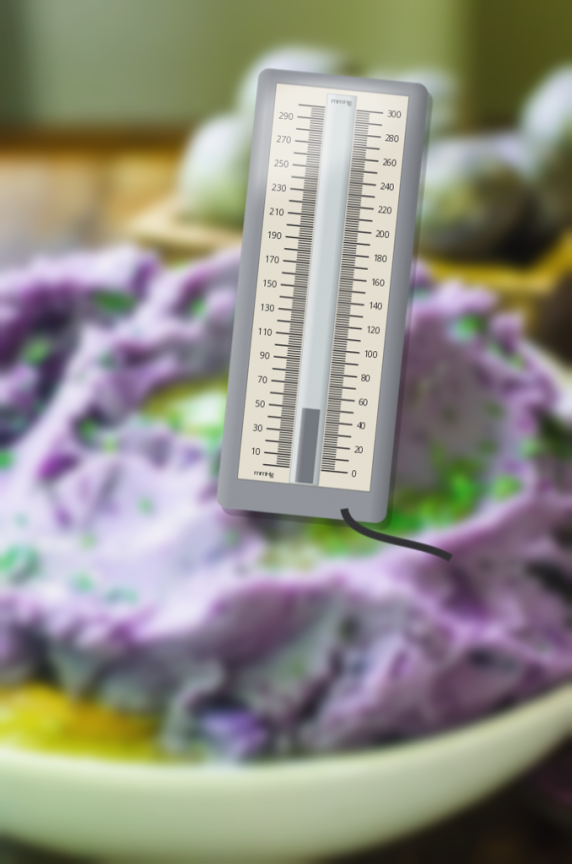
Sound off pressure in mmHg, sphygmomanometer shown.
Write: 50 mmHg
